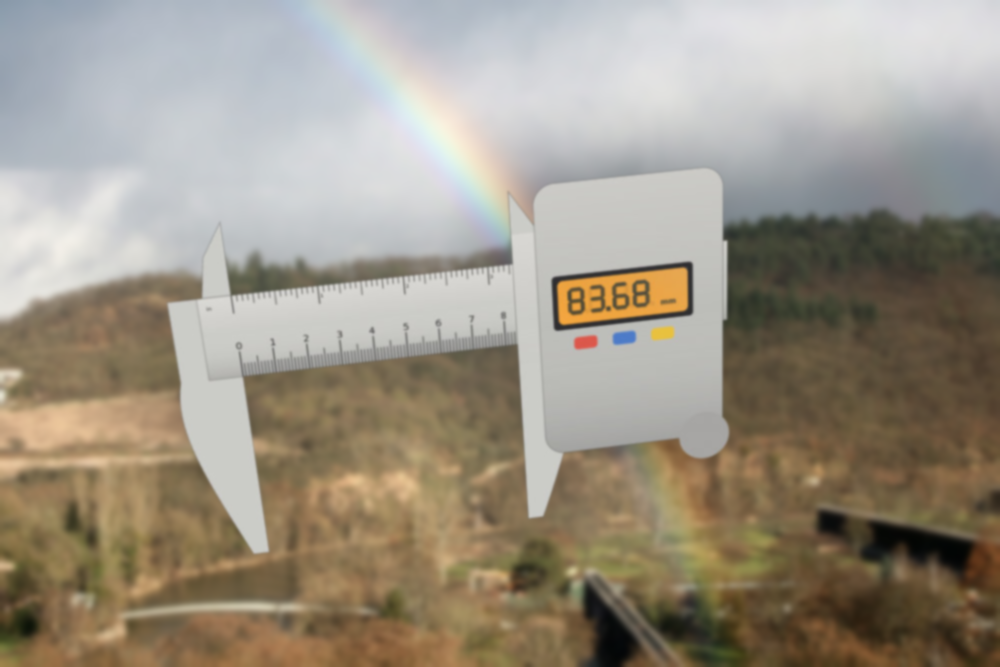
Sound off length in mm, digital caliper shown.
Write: 83.68 mm
